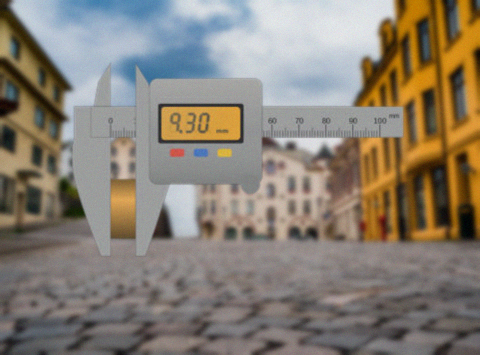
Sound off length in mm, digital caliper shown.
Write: 9.30 mm
